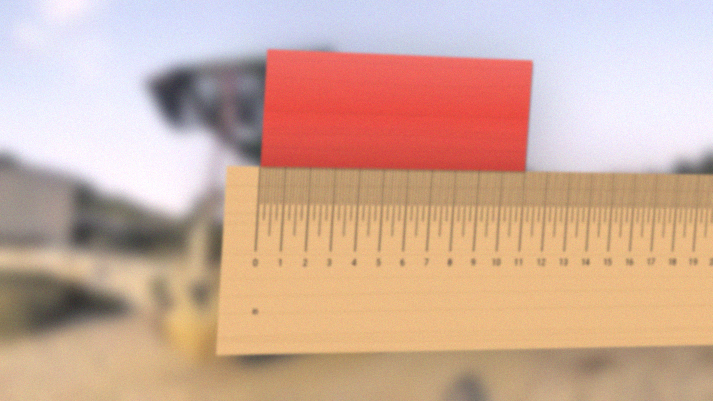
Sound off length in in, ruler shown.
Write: 11 in
